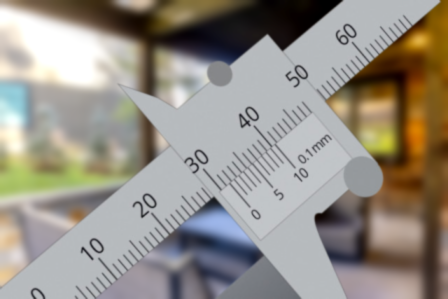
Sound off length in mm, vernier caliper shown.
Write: 31.6 mm
